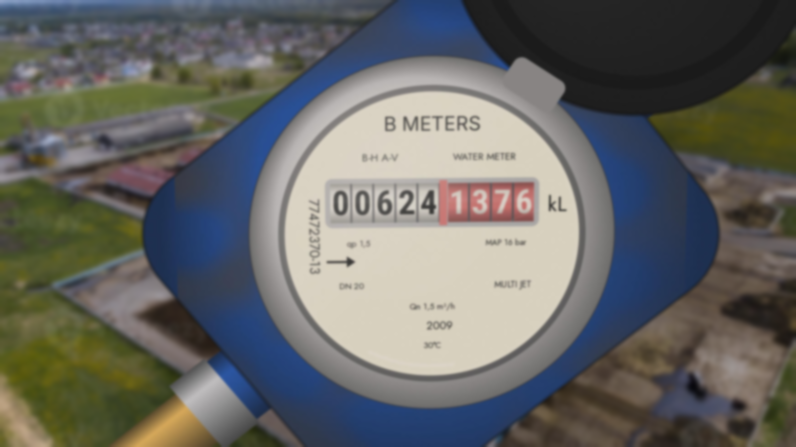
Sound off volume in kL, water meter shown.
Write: 624.1376 kL
